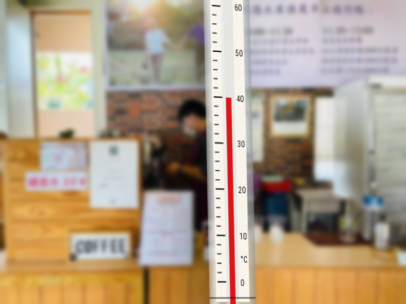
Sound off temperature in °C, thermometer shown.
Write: 40 °C
